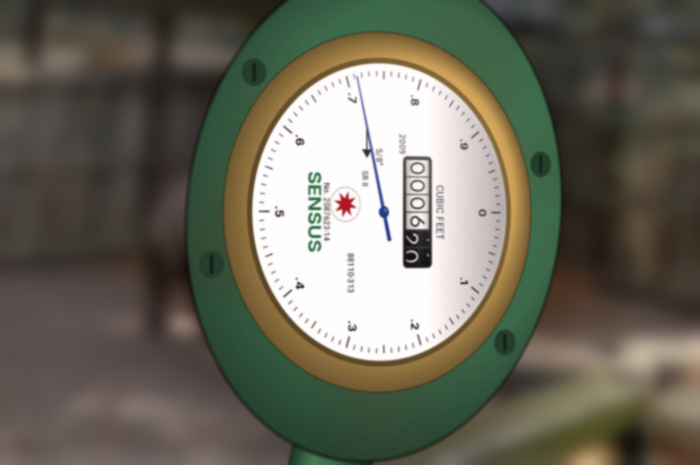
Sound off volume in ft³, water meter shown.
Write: 619.71 ft³
